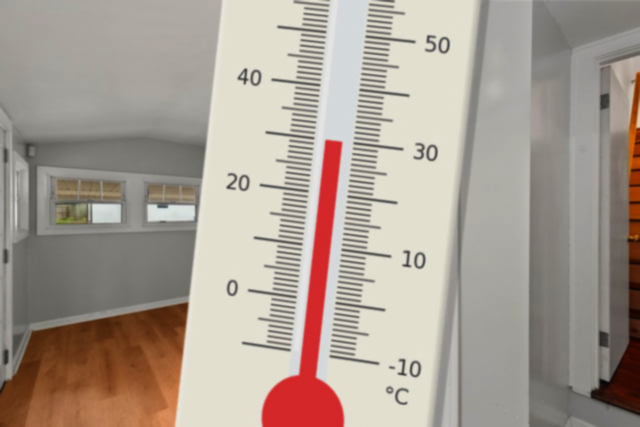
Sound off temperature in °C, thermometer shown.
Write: 30 °C
